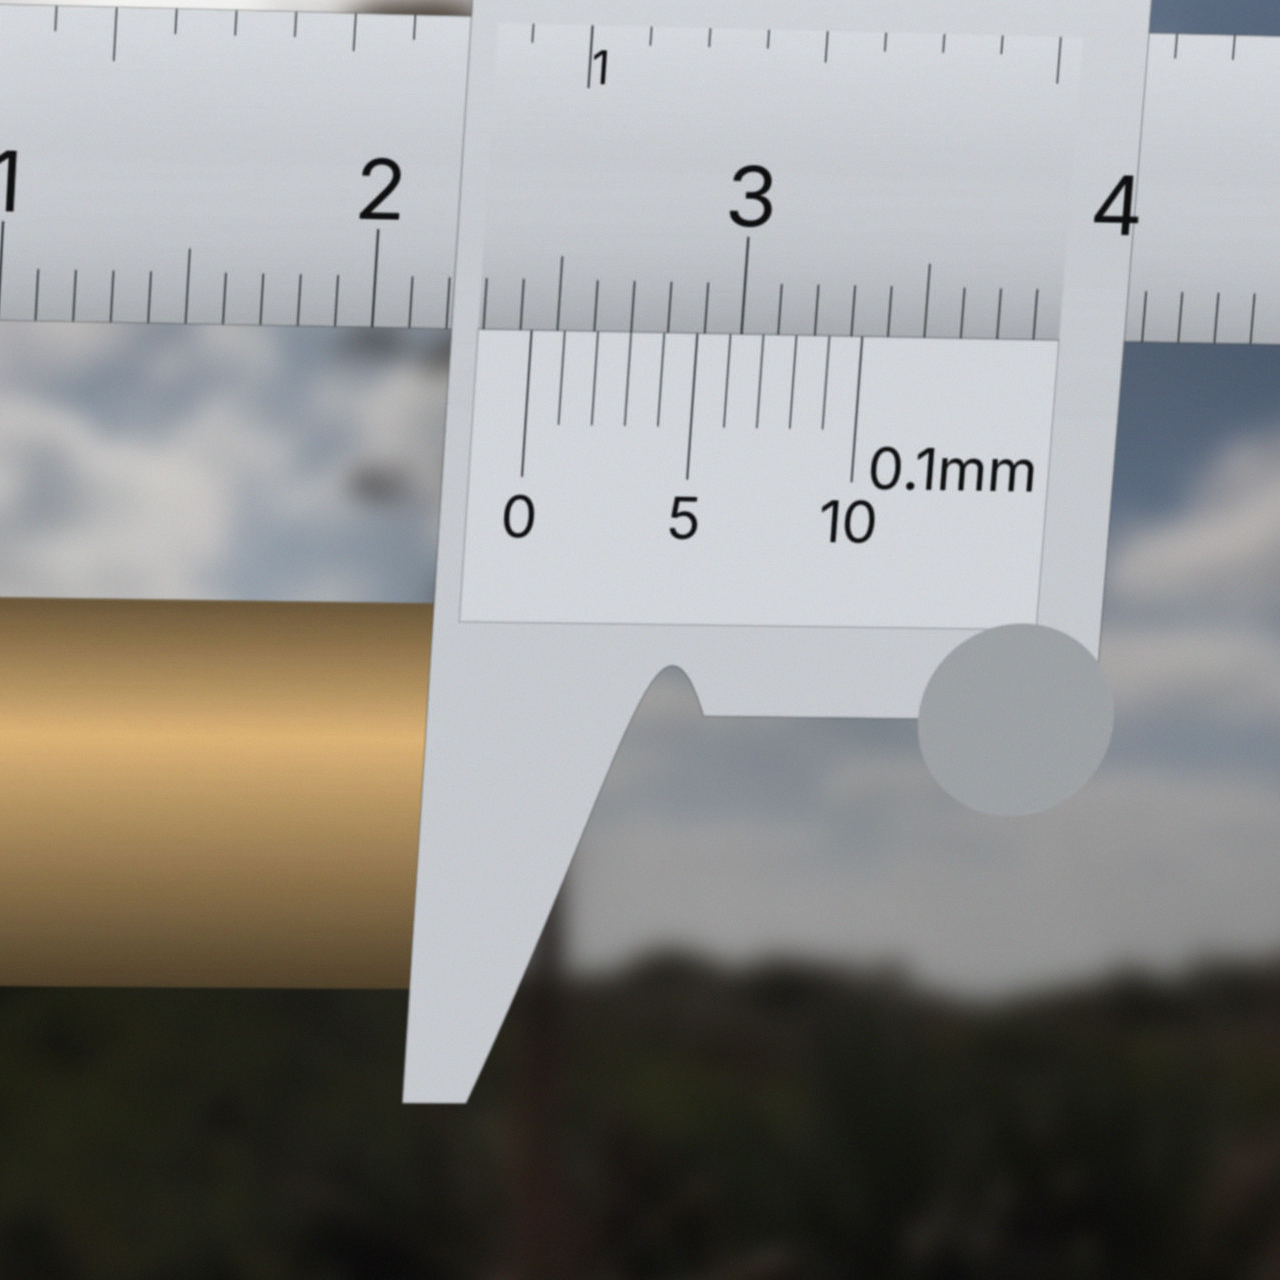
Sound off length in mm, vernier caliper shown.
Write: 24.3 mm
